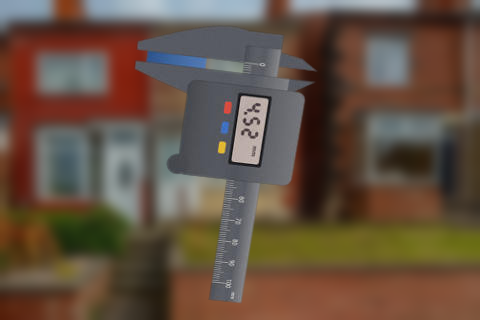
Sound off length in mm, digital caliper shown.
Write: 4.52 mm
